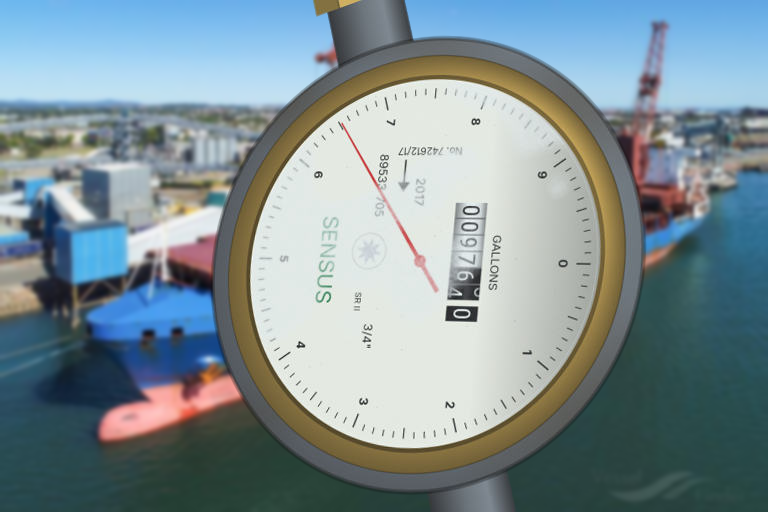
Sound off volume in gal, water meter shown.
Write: 97636.5 gal
